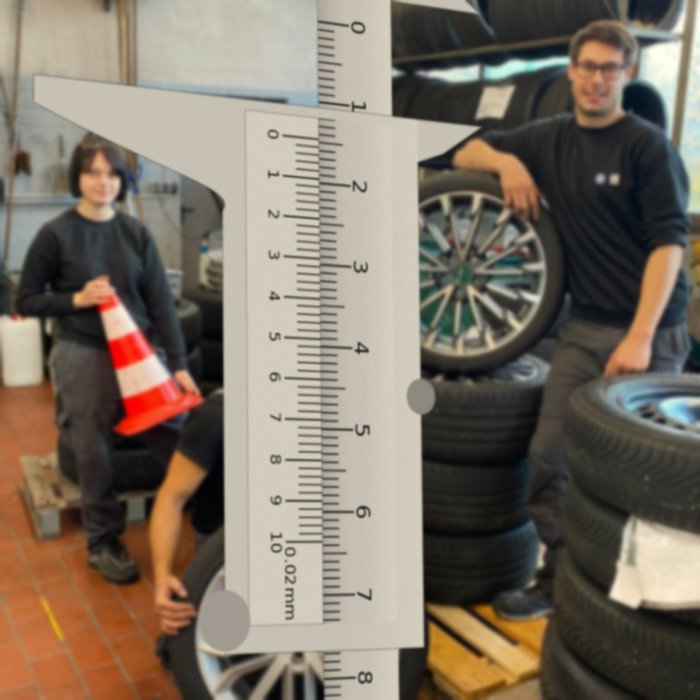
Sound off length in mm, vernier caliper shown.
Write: 14.6 mm
